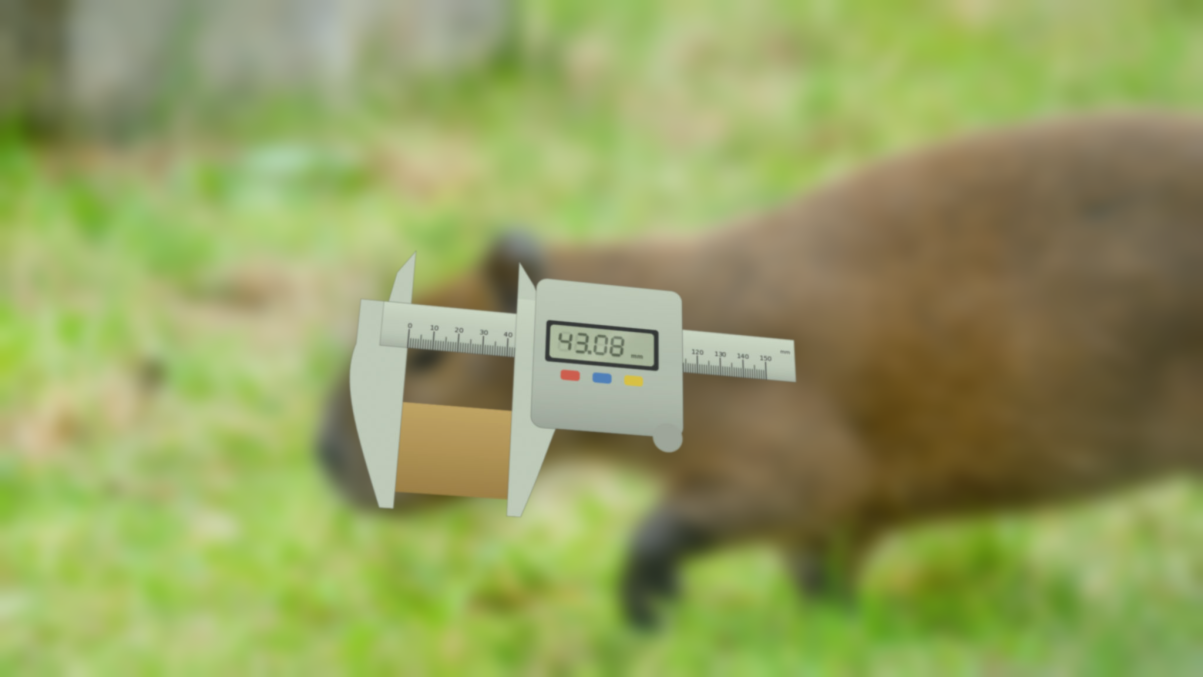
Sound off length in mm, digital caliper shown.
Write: 43.08 mm
